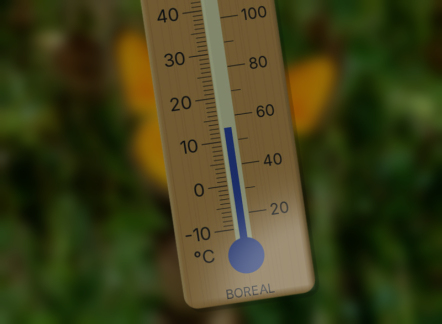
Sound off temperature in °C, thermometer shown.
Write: 13 °C
